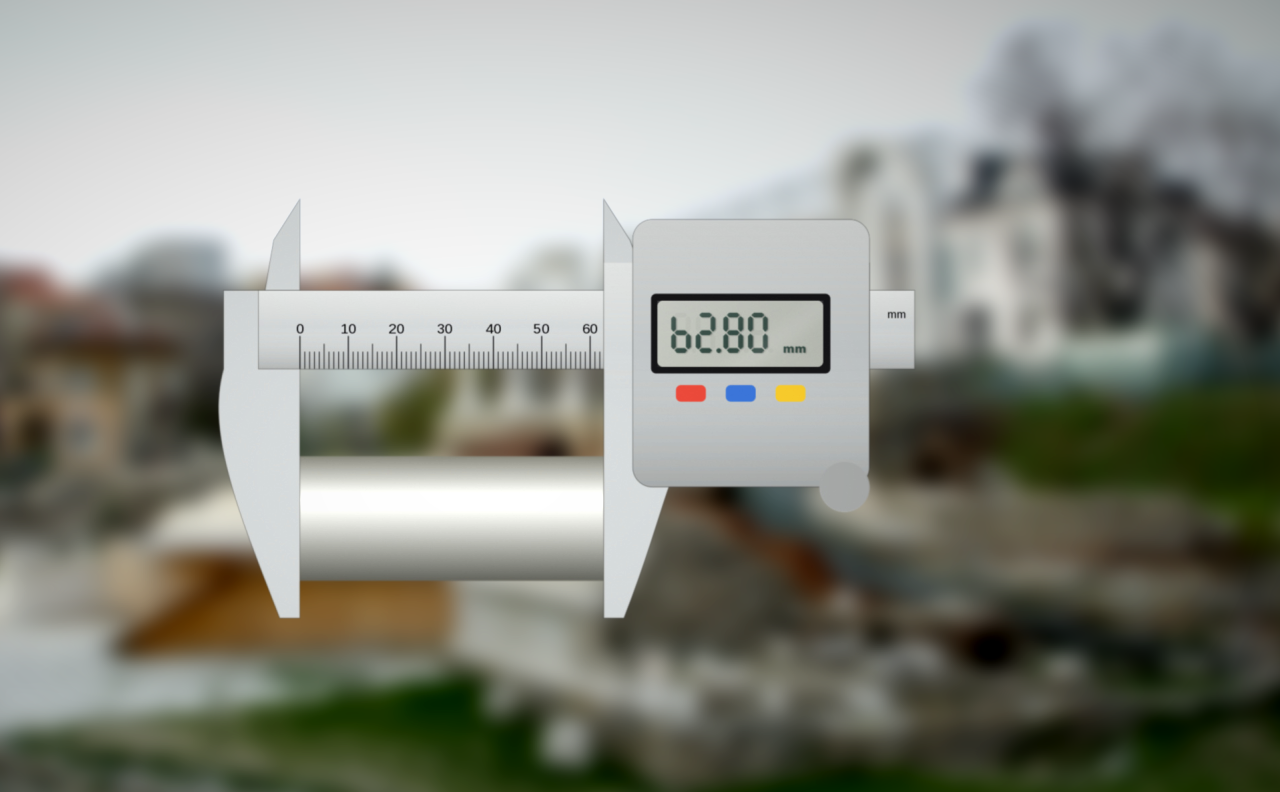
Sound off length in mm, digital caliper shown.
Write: 62.80 mm
